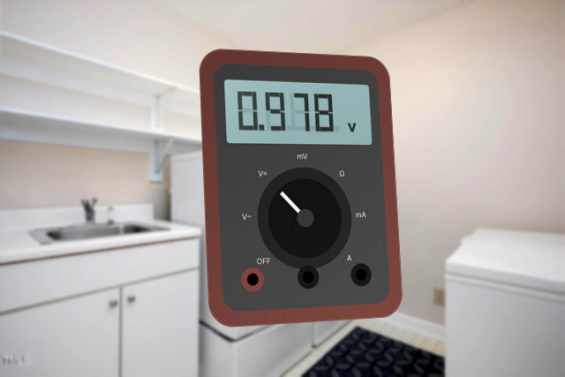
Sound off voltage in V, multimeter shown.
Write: 0.978 V
